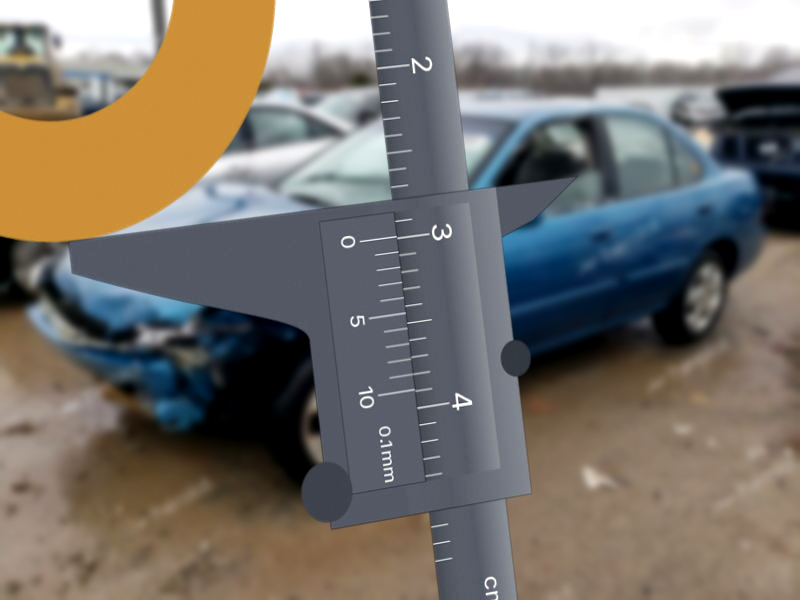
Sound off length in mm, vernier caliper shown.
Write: 29.9 mm
